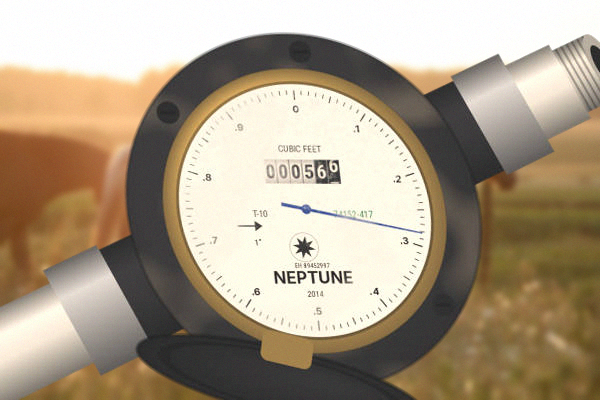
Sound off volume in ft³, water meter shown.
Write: 566.28 ft³
